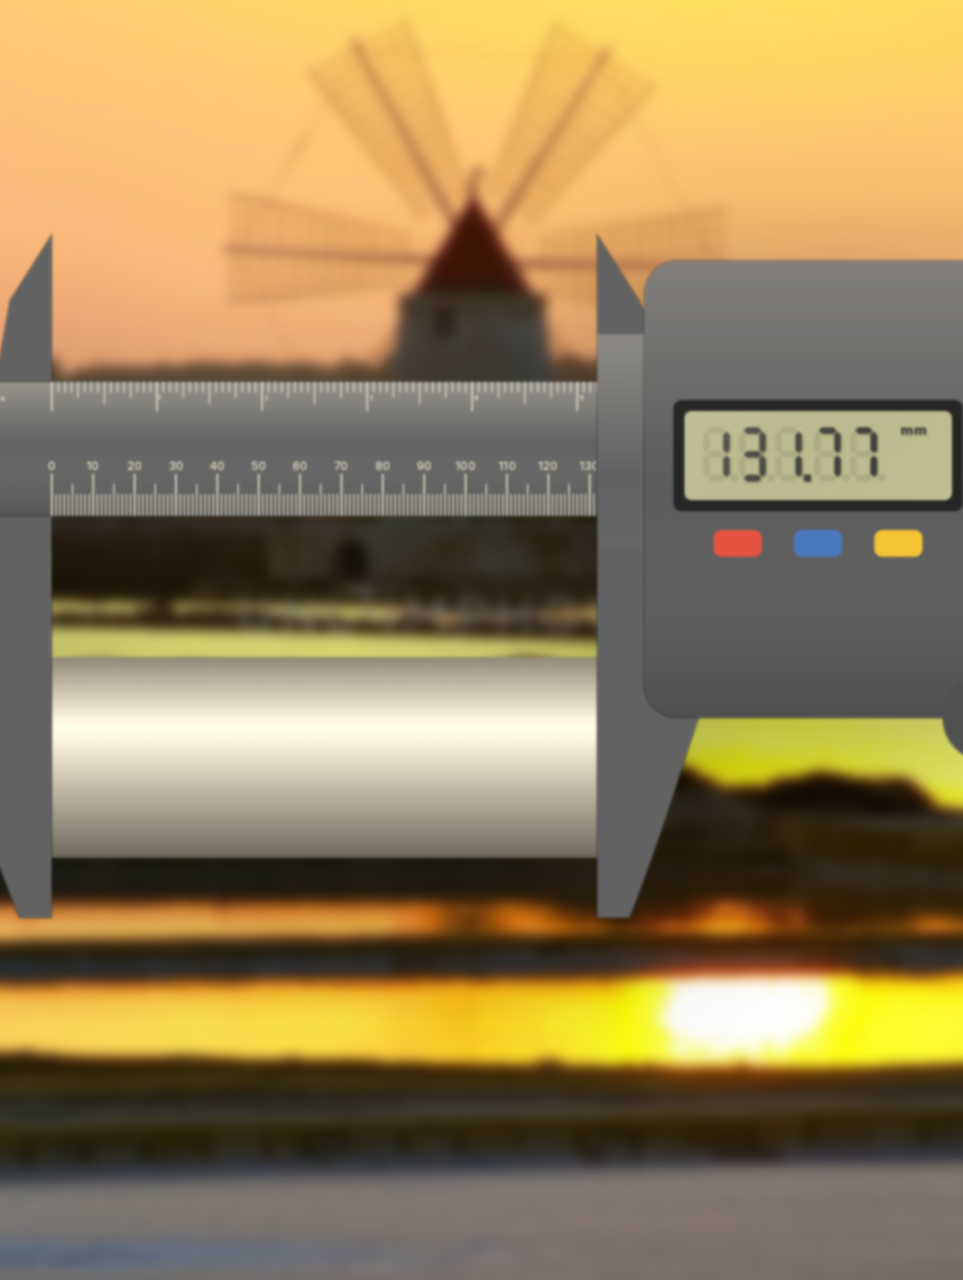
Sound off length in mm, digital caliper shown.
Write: 131.77 mm
